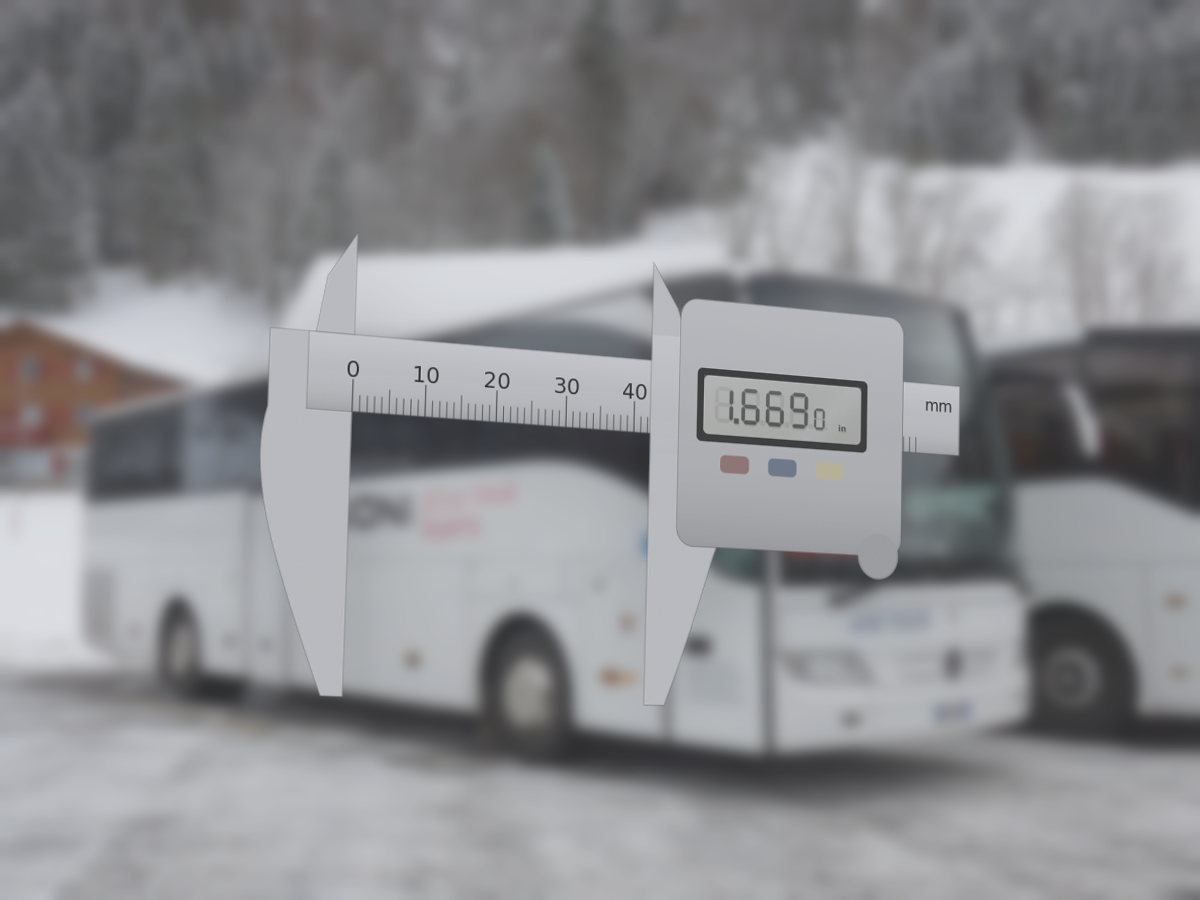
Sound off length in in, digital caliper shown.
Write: 1.6690 in
